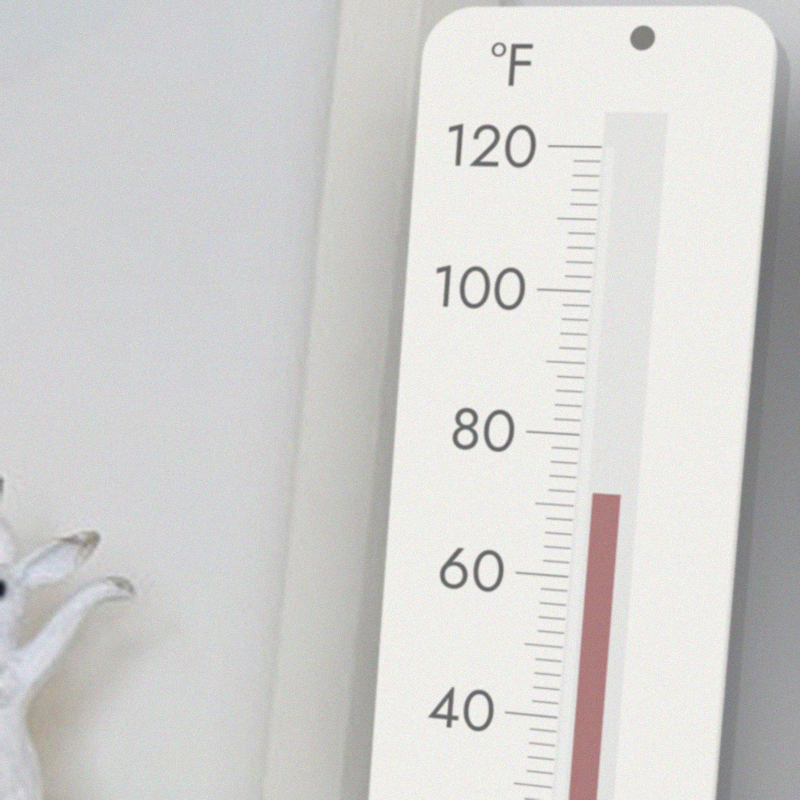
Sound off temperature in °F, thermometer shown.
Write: 72 °F
